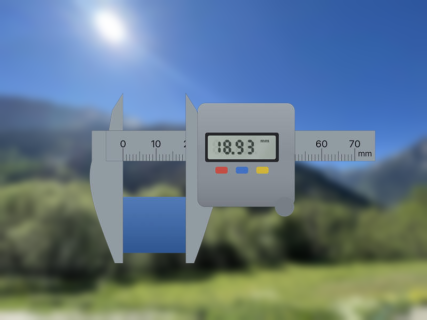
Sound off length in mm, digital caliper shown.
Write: 18.93 mm
